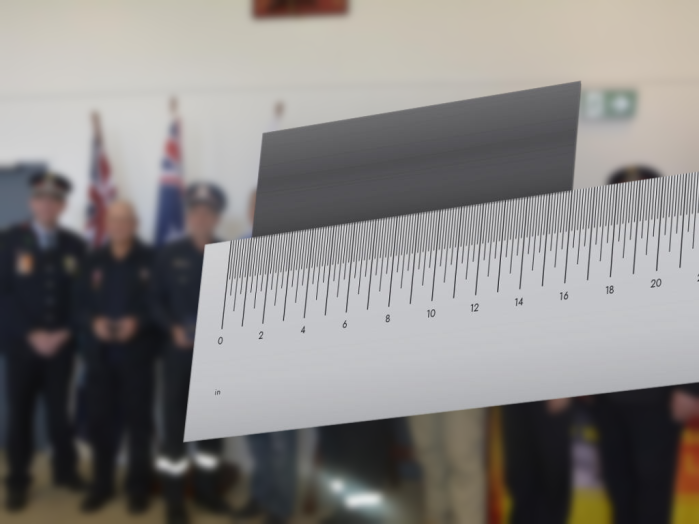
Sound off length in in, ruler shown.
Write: 15 in
